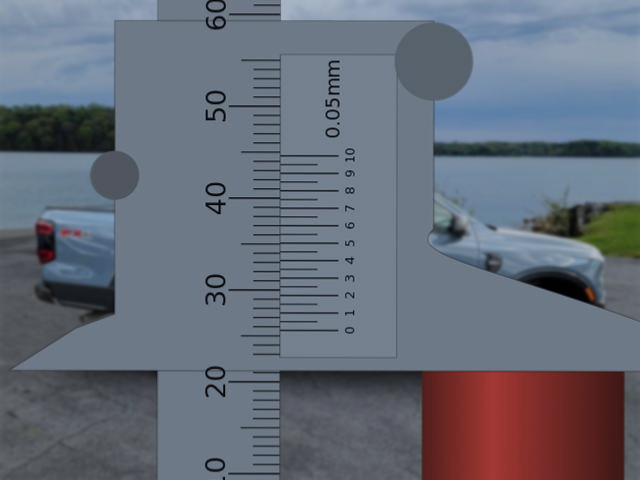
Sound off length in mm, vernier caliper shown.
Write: 25.6 mm
